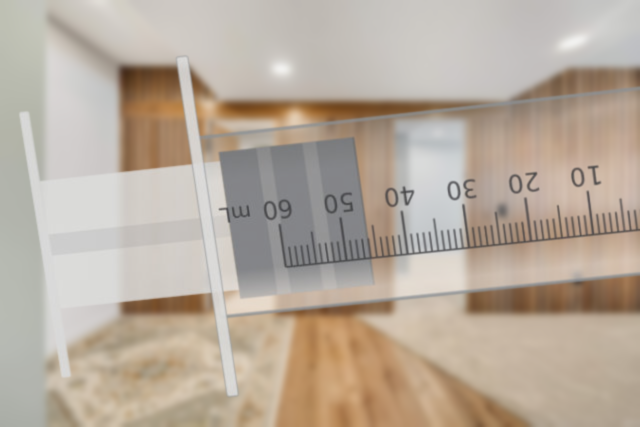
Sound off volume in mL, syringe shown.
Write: 46 mL
